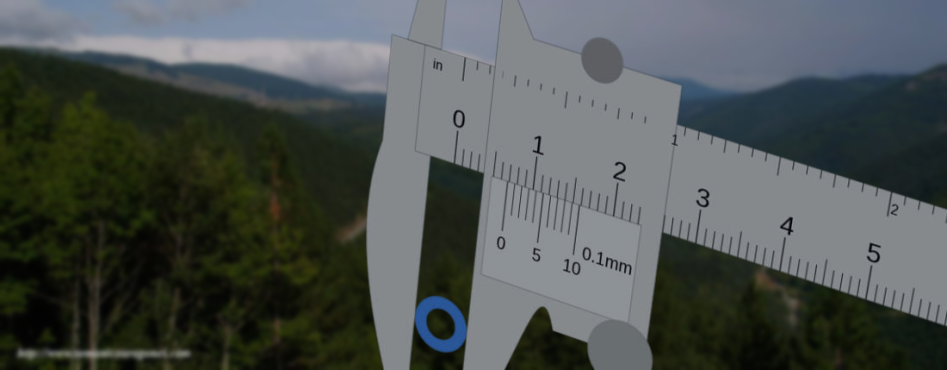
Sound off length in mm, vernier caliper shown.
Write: 6.8 mm
